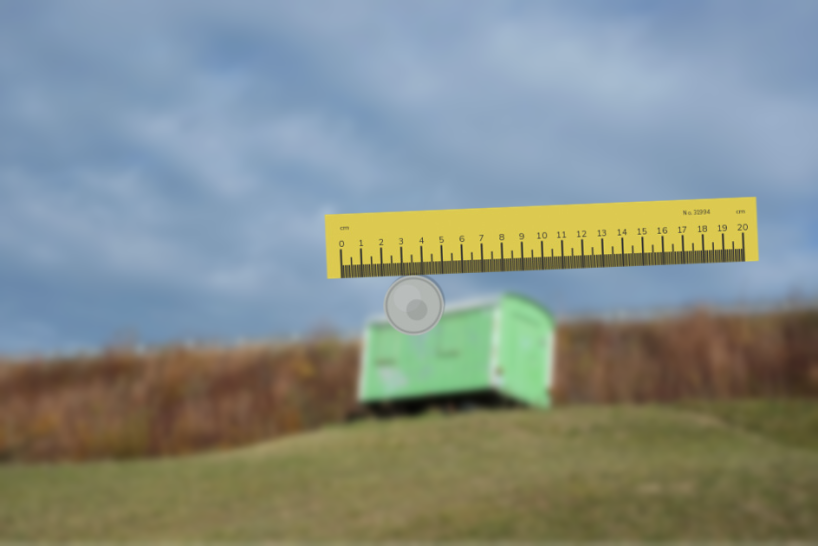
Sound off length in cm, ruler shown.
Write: 3 cm
